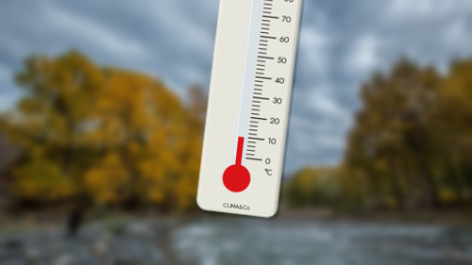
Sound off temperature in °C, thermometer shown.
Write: 10 °C
